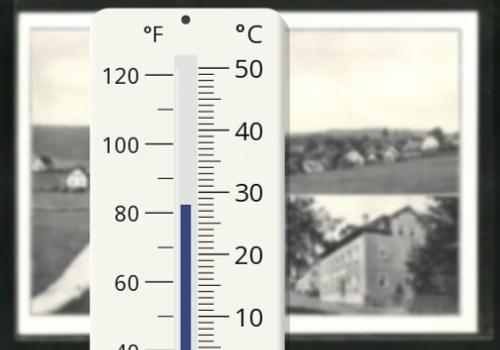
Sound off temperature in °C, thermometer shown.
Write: 28 °C
